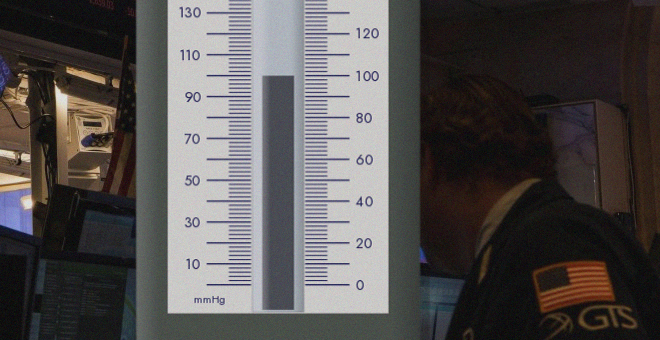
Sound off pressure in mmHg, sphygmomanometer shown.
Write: 100 mmHg
